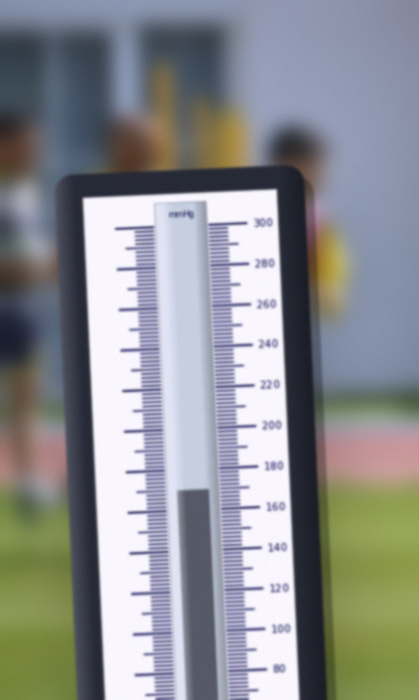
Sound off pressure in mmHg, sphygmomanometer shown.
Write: 170 mmHg
